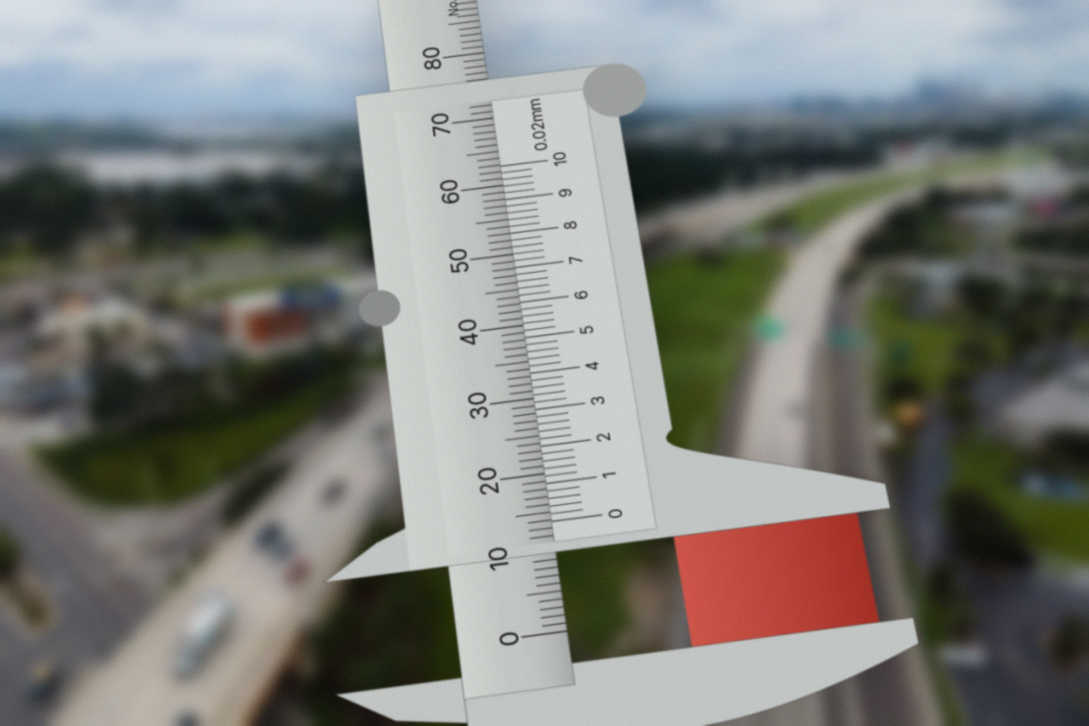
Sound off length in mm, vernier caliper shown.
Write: 13.8 mm
